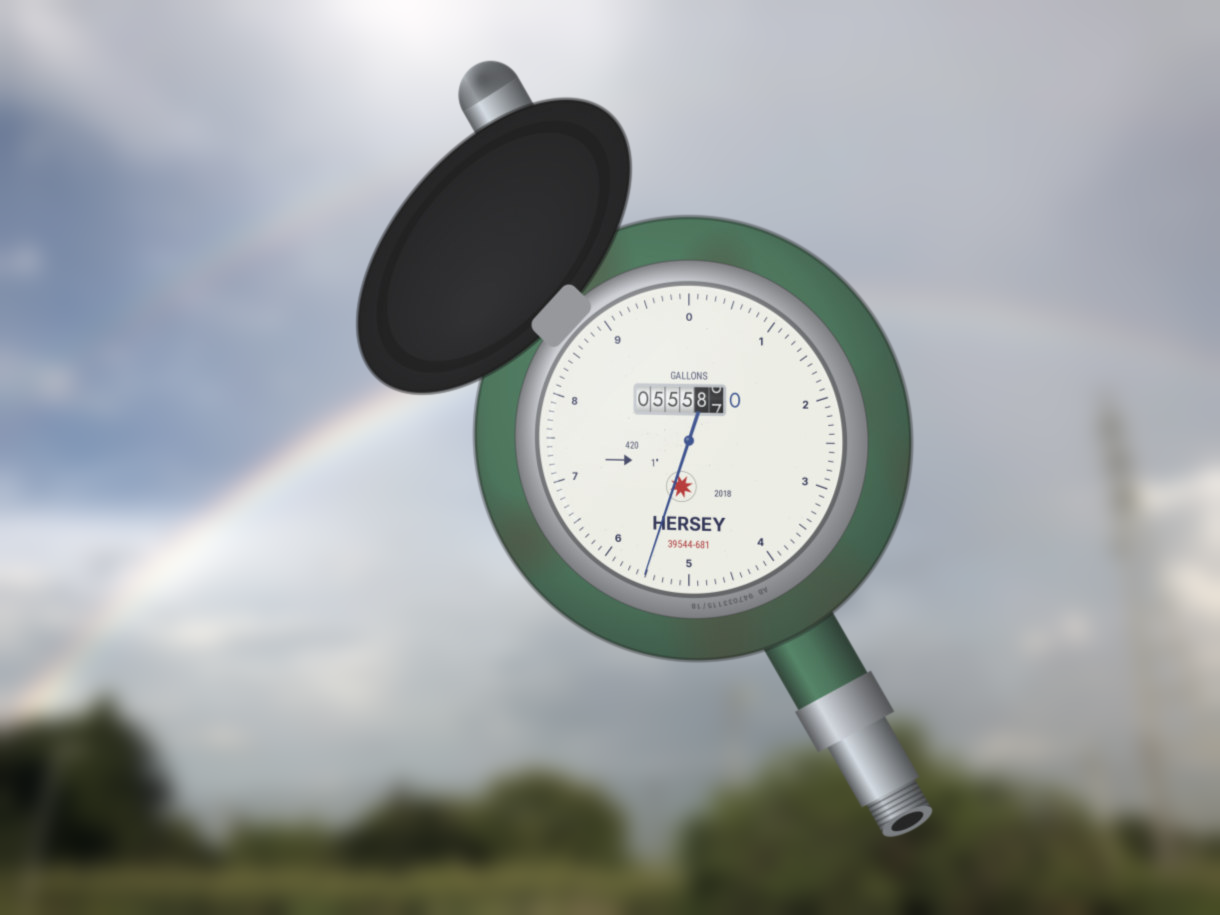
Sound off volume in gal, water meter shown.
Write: 555865.5 gal
